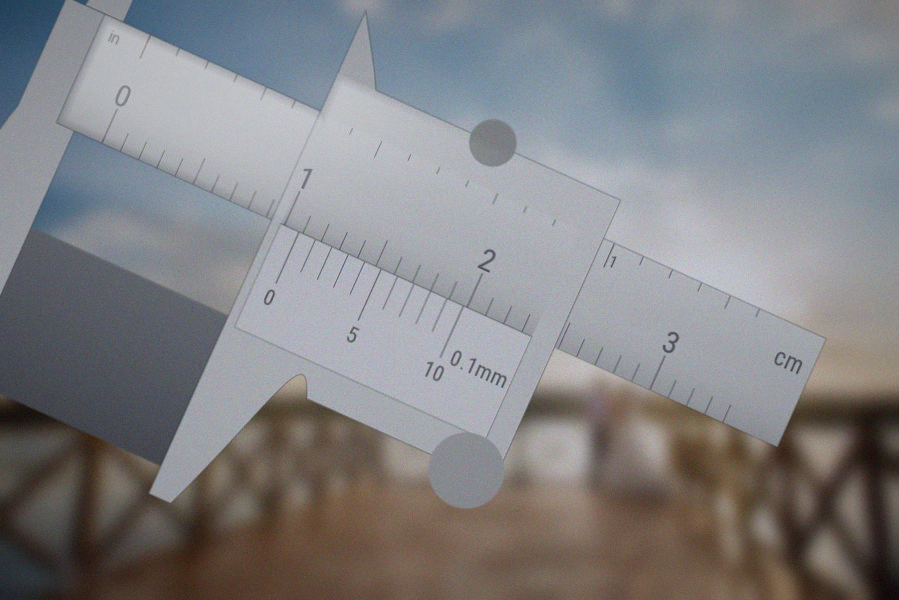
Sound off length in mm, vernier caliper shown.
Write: 10.8 mm
